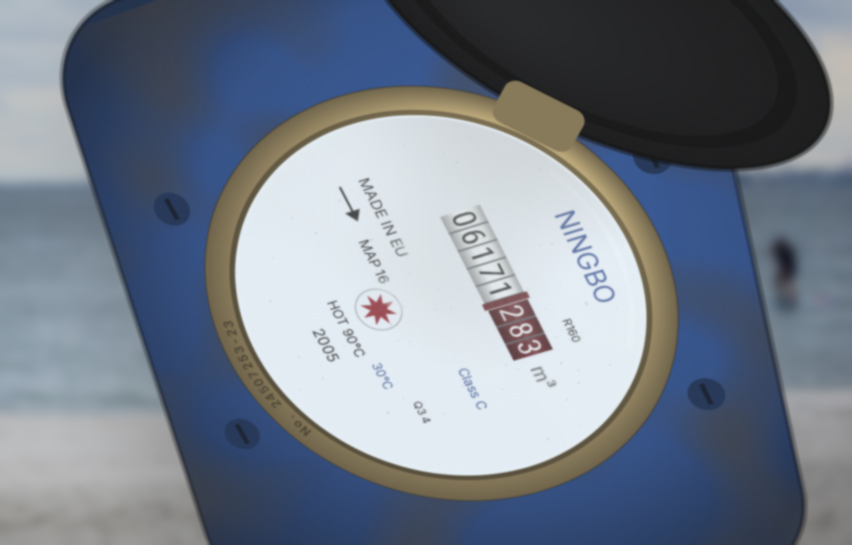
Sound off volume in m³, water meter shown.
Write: 6171.283 m³
